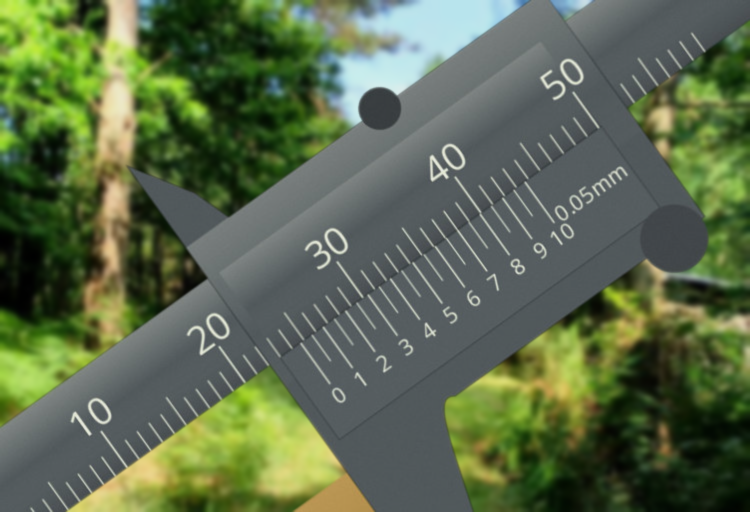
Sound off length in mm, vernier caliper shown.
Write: 24.7 mm
